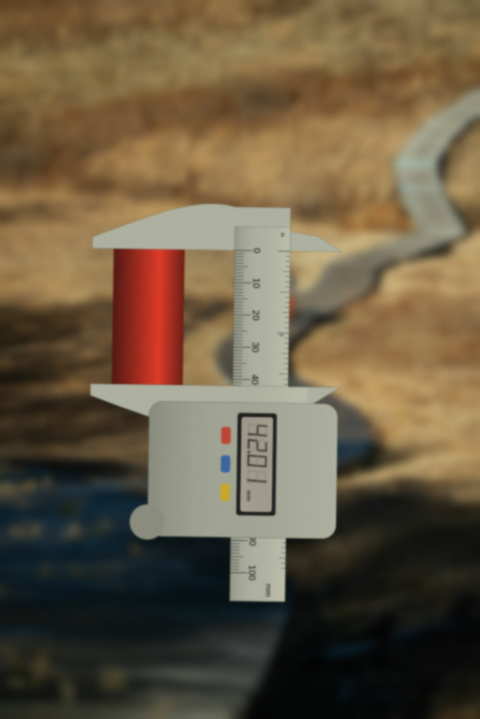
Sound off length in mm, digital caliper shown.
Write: 42.01 mm
